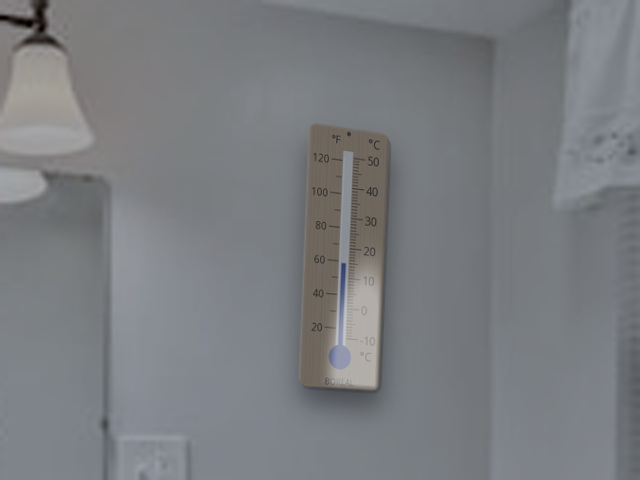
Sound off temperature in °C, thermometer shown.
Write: 15 °C
